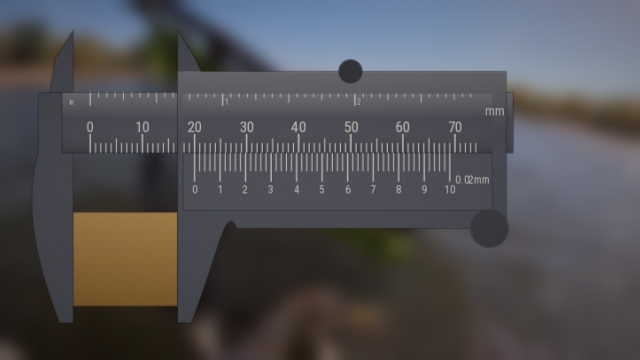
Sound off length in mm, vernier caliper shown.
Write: 20.0 mm
